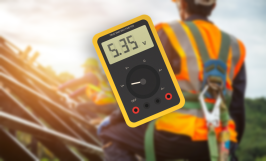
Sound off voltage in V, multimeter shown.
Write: 5.35 V
